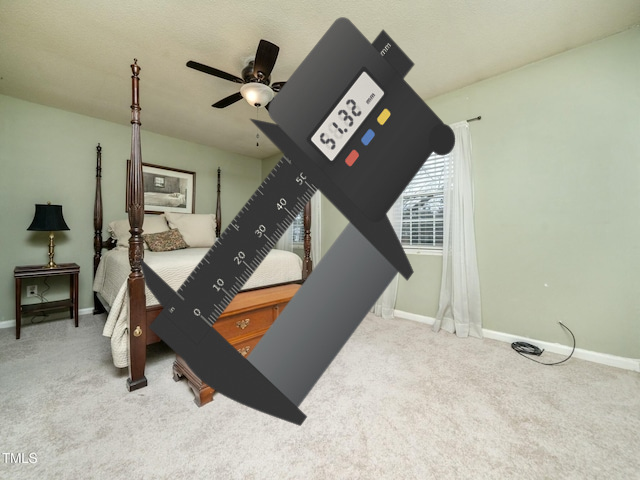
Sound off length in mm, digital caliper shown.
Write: 51.32 mm
